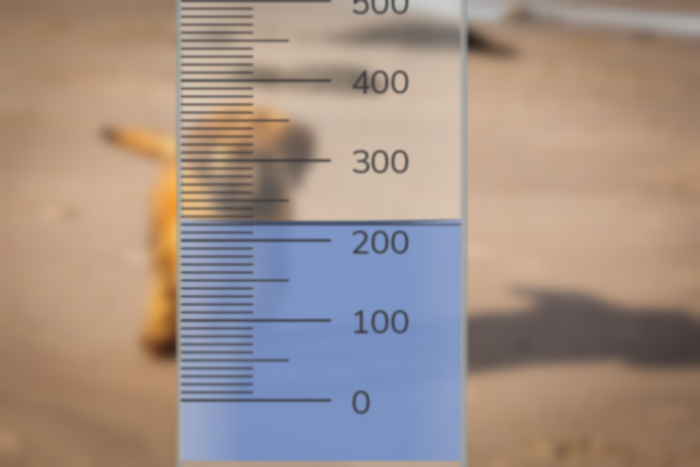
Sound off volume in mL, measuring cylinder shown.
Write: 220 mL
